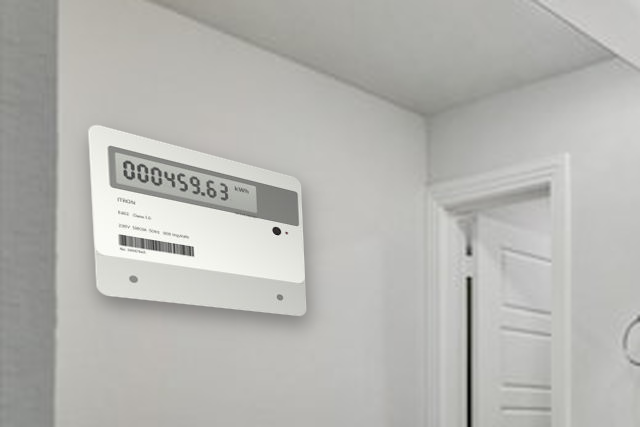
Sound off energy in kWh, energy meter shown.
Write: 459.63 kWh
